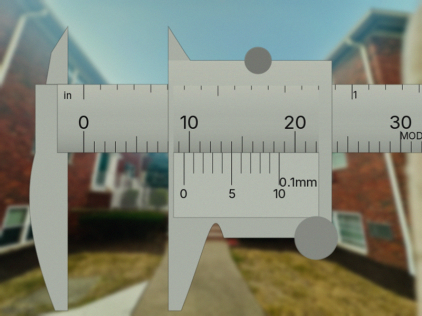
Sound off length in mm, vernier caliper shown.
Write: 9.5 mm
